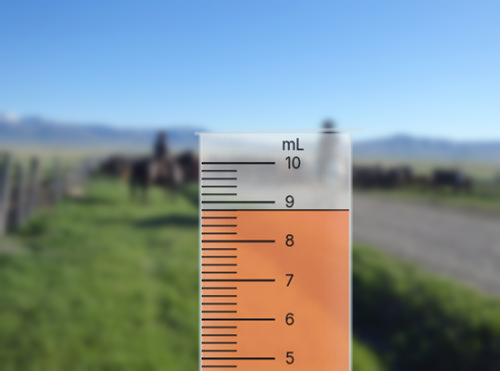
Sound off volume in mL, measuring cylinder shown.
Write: 8.8 mL
